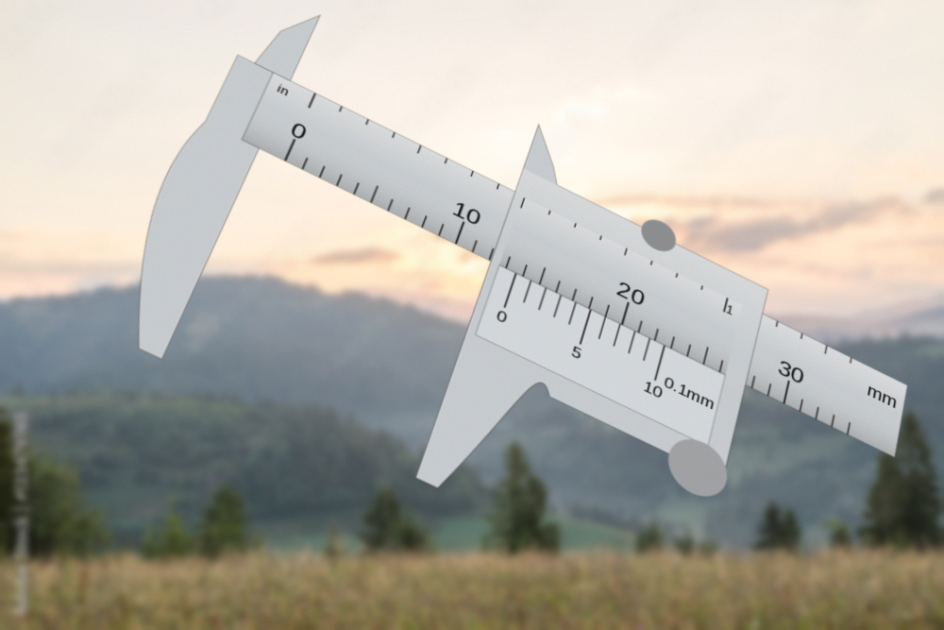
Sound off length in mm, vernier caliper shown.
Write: 13.6 mm
